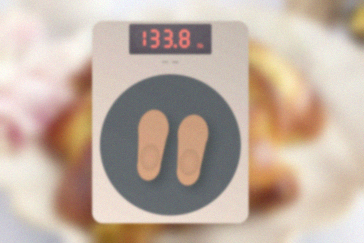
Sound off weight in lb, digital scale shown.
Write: 133.8 lb
